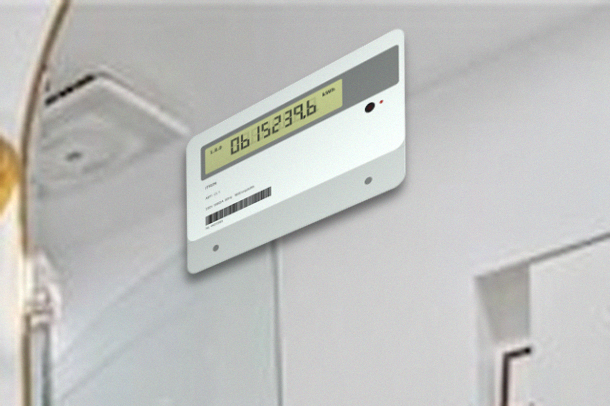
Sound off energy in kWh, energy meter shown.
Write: 615239.6 kWh
